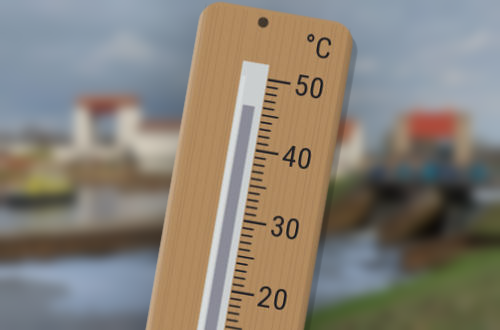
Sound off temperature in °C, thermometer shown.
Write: 46 °C
